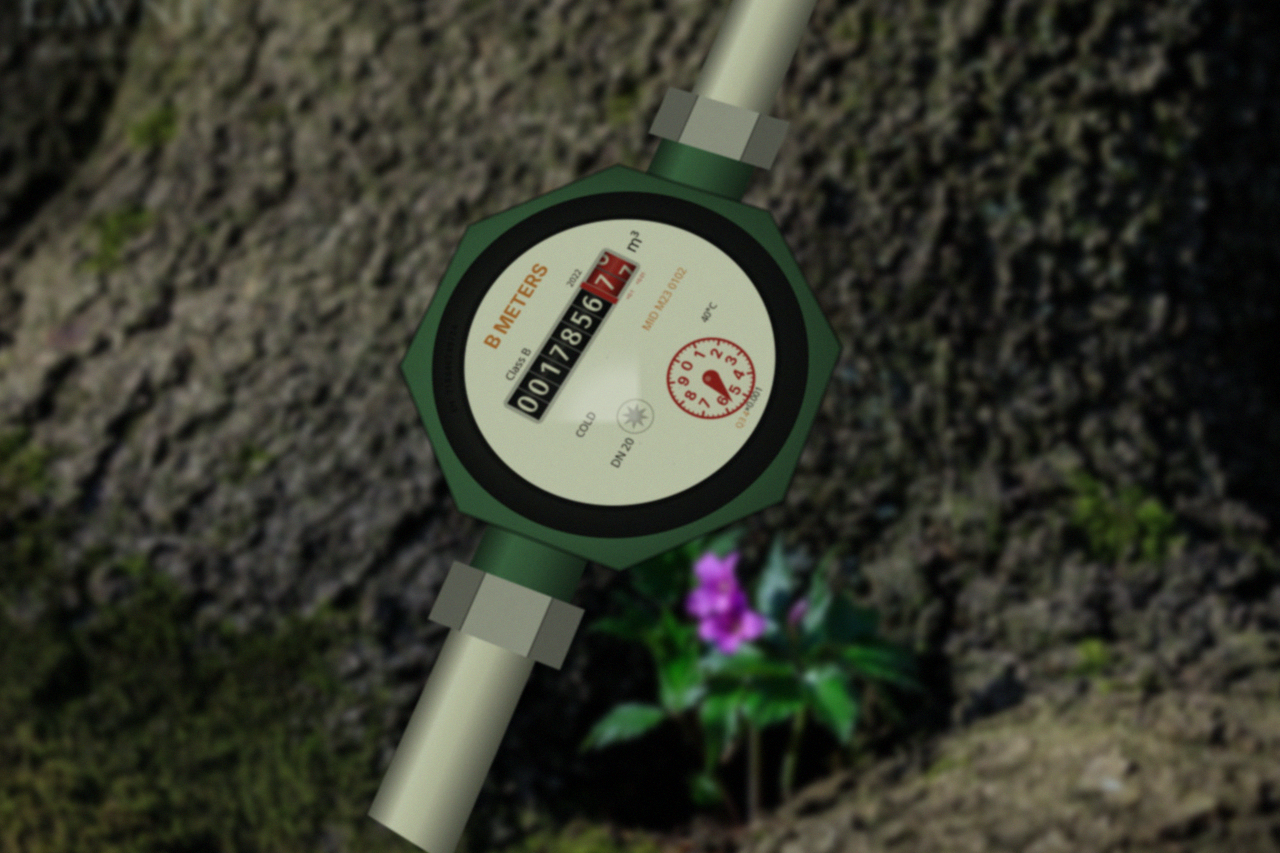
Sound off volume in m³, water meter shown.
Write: 17856.765 m³
